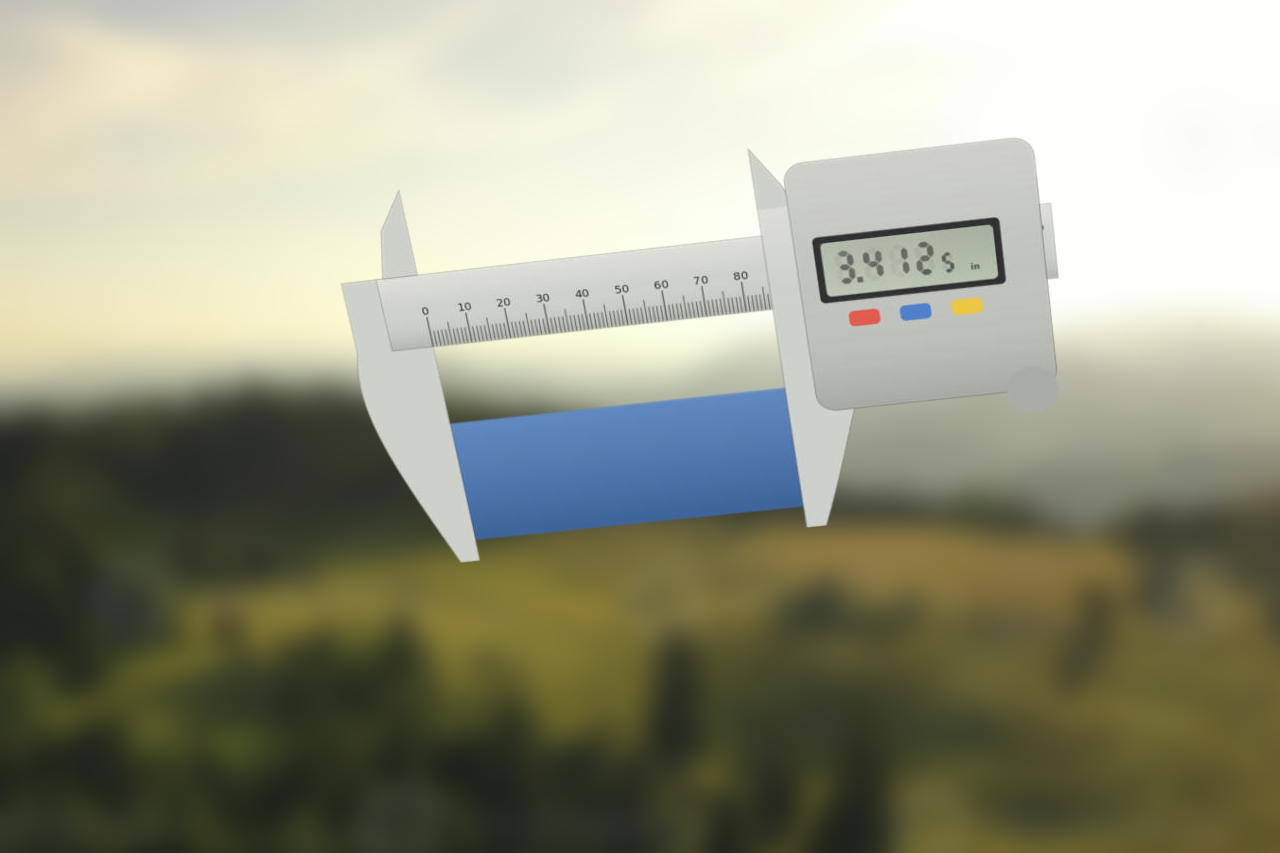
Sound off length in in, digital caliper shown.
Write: 3.4125 in
